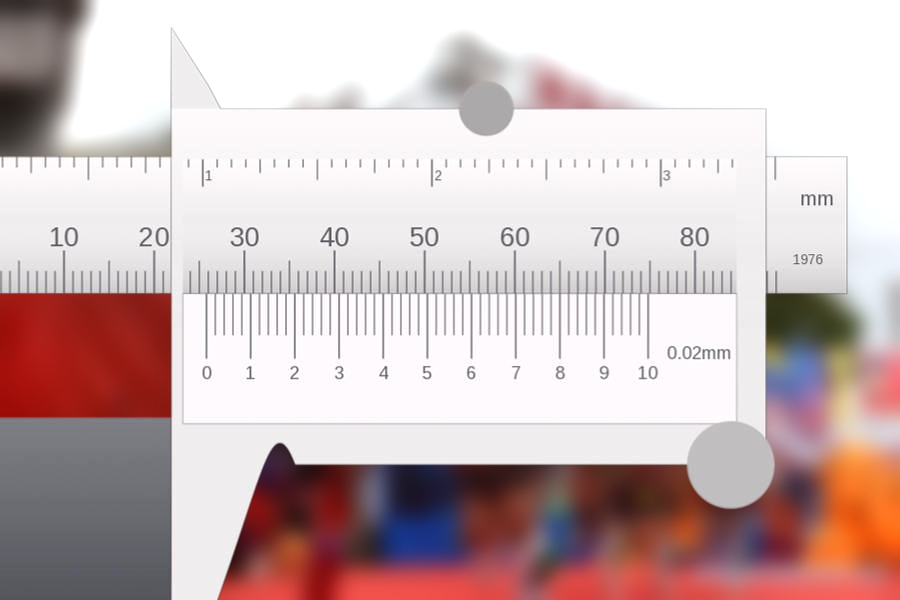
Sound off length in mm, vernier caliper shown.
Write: 25.8 mm
